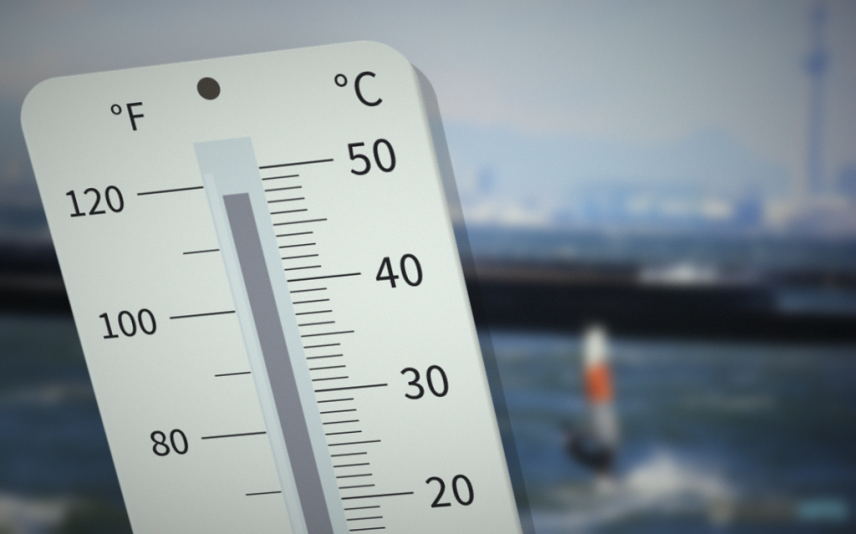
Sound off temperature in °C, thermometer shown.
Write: 48 °C
